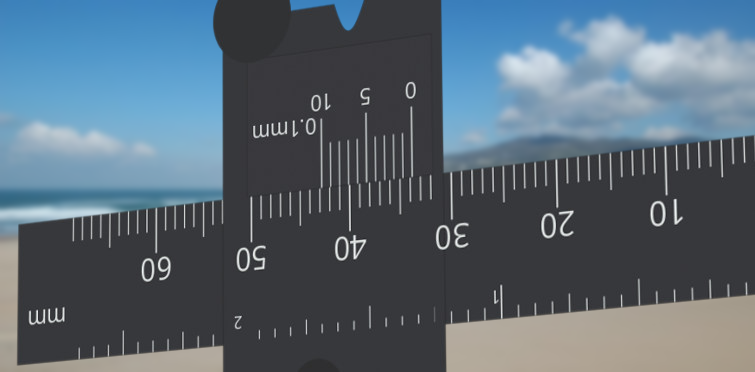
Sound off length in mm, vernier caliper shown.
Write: 33.8 mm
